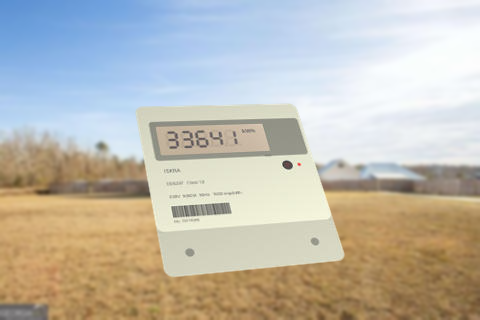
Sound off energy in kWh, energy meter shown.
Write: 33641 kWh
